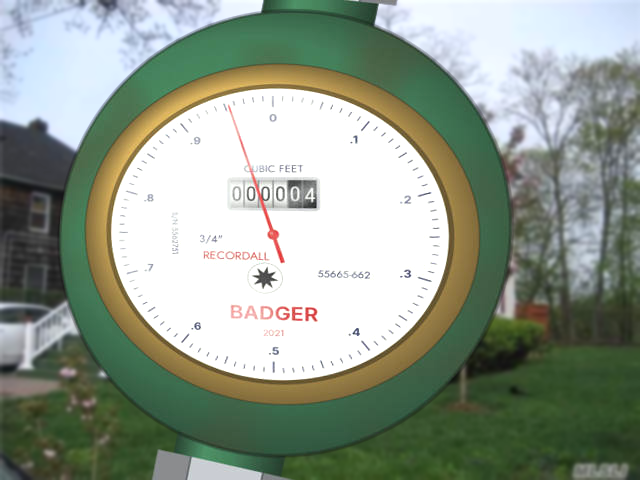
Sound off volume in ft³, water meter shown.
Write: 3.95 ft³
